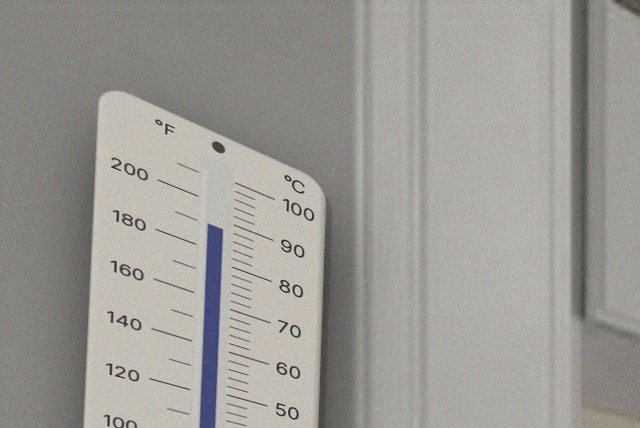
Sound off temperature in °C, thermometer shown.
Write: 88 °C
